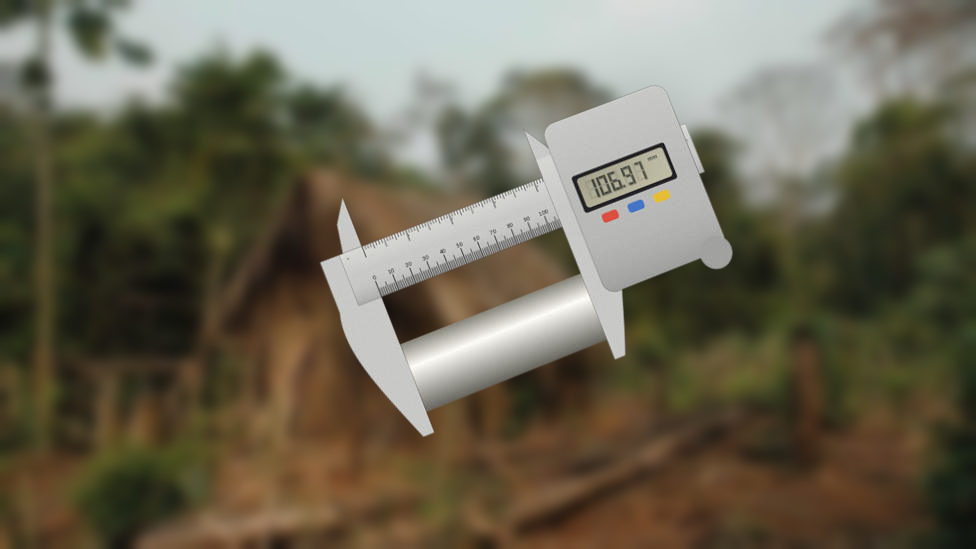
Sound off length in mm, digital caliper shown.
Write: 106.97 mm
